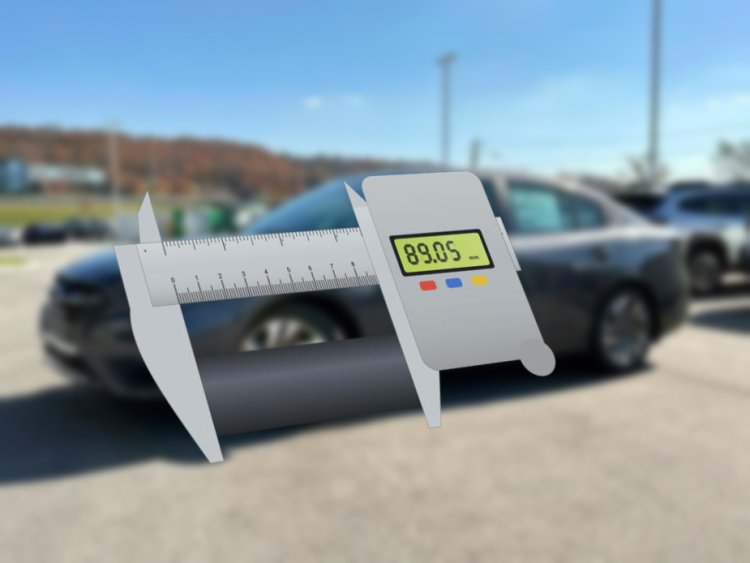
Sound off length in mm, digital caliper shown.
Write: 89.05 mm
